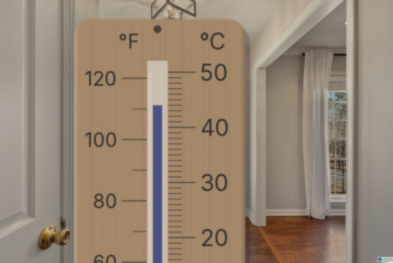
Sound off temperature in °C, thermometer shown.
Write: 44 °C
